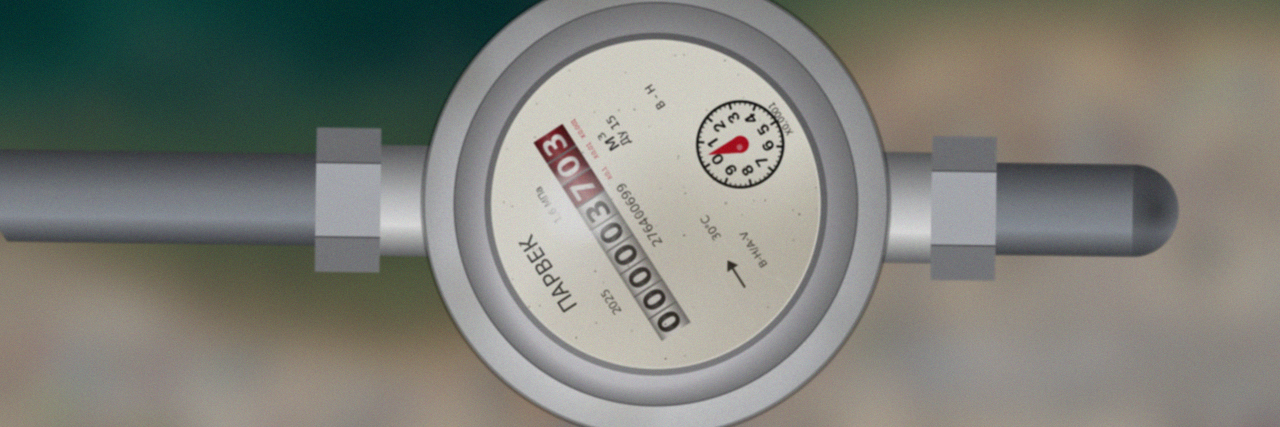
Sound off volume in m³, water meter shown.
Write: 3.7030 m³
